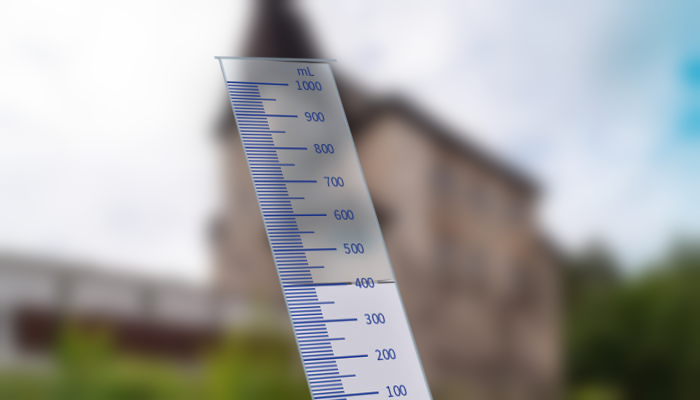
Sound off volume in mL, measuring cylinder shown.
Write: 400 mL
